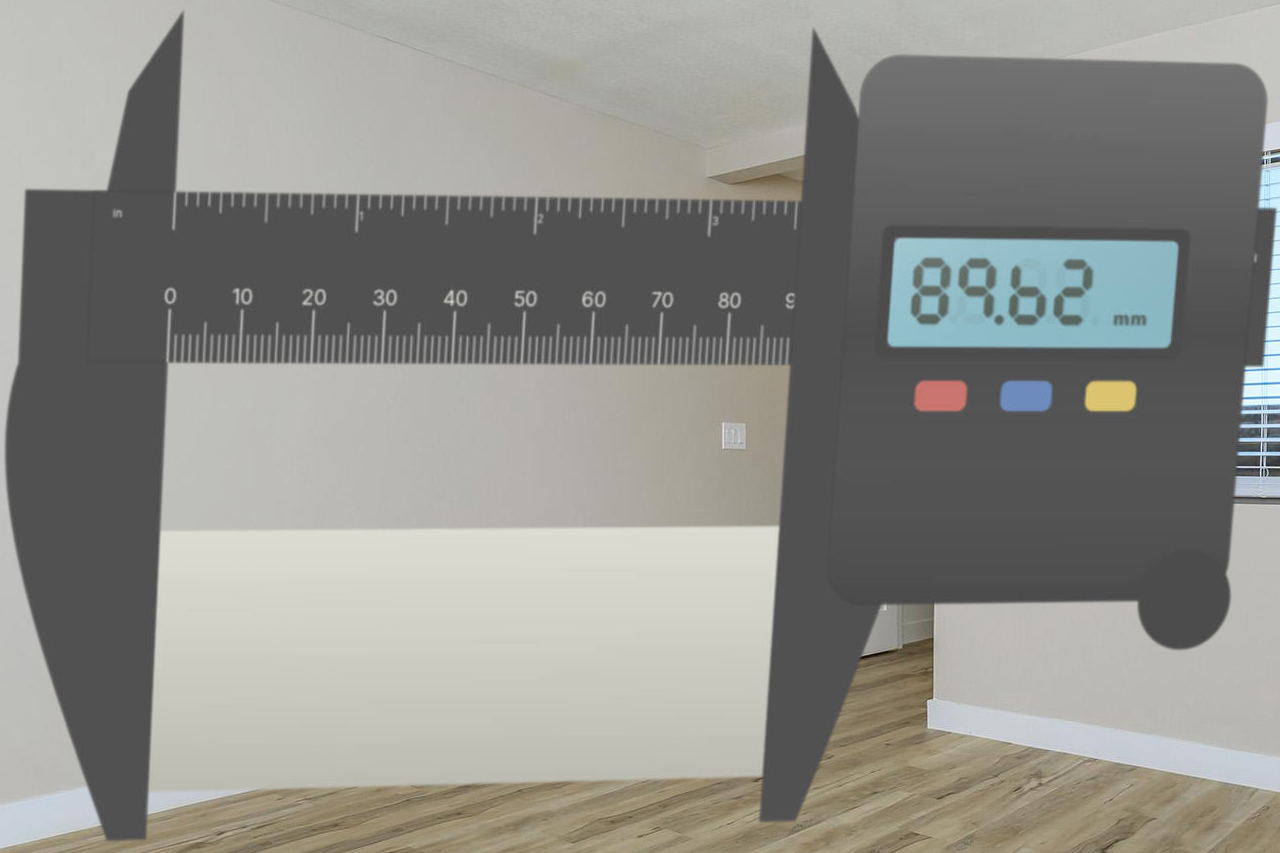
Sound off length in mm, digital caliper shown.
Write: 89.62 mm
